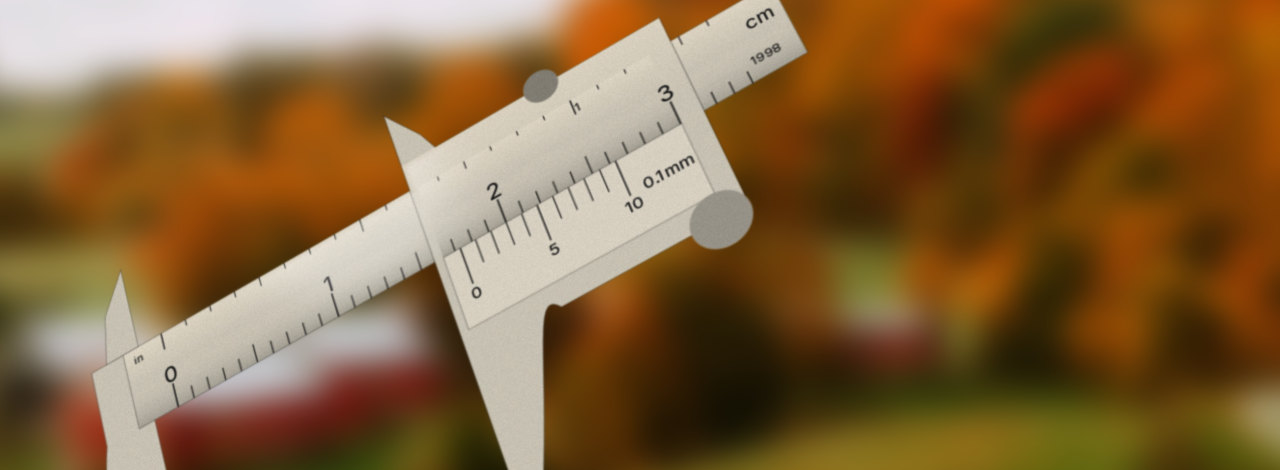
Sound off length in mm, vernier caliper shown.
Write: 17.3 mm
